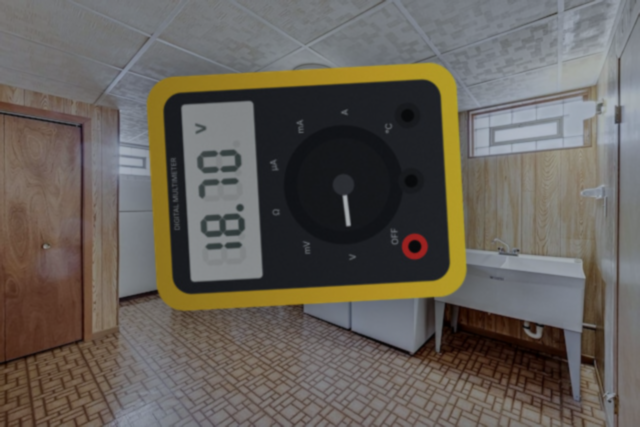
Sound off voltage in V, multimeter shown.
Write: 18.70 V
